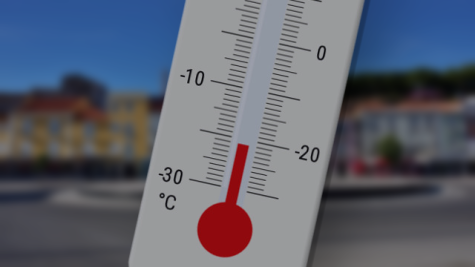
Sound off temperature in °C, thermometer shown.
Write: -21 °C
